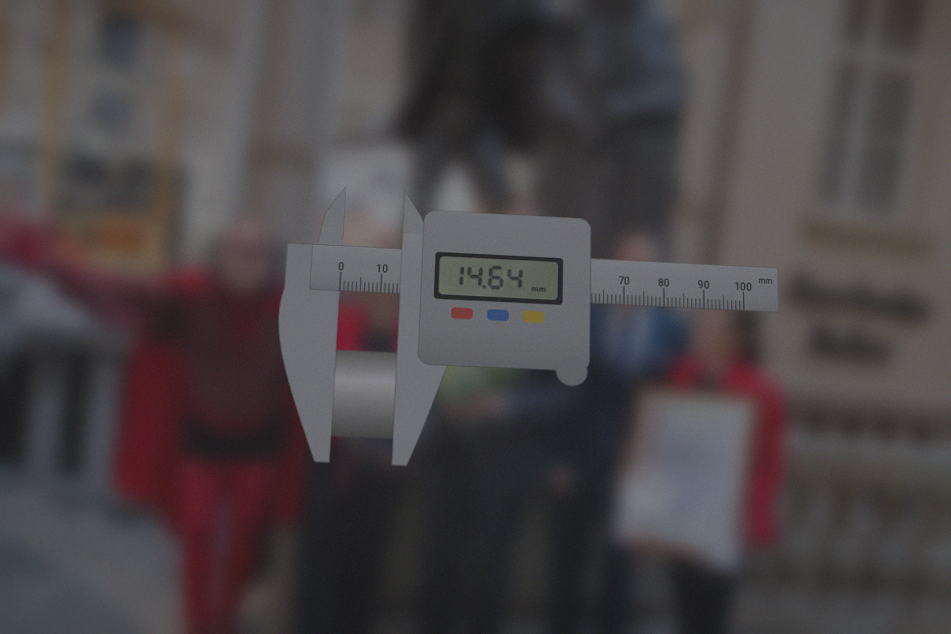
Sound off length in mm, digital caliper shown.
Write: 14.64 mm
